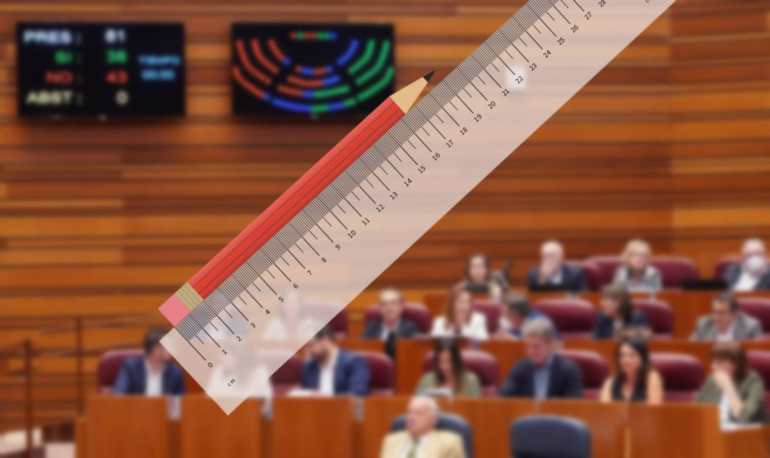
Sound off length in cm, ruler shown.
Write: 19 cm
